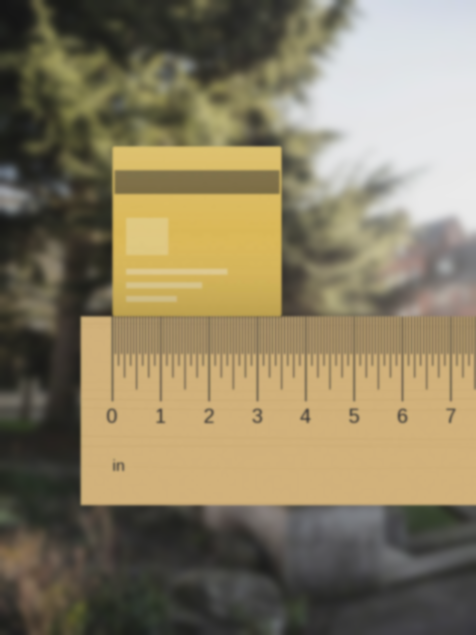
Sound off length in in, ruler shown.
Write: 3.5 in
